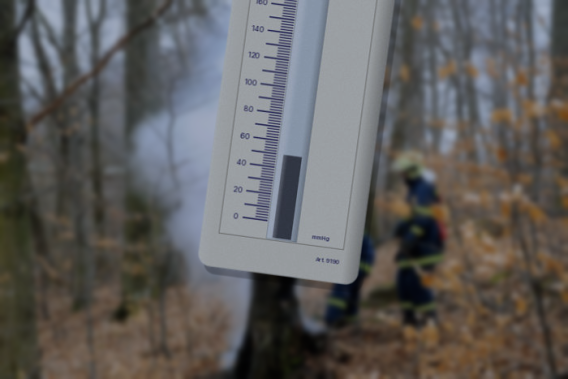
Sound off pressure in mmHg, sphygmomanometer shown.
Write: 50 mmHg
